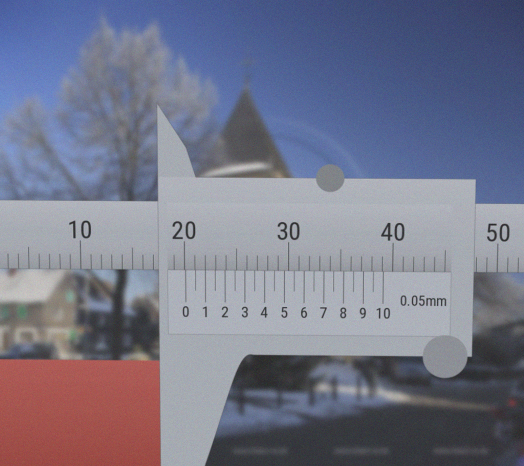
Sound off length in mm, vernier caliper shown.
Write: 20.1 mm
